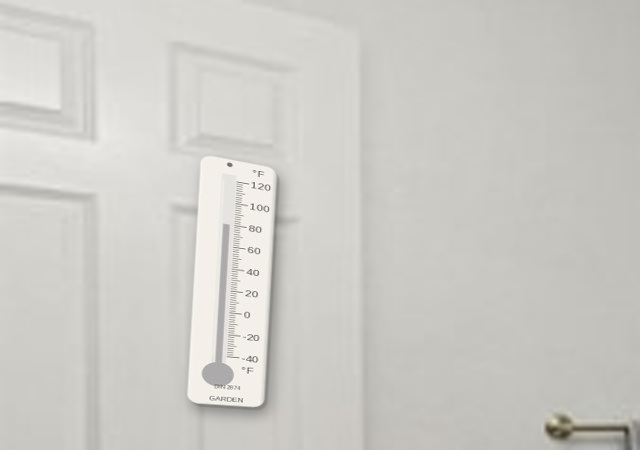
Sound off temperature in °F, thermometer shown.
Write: 80 °F
